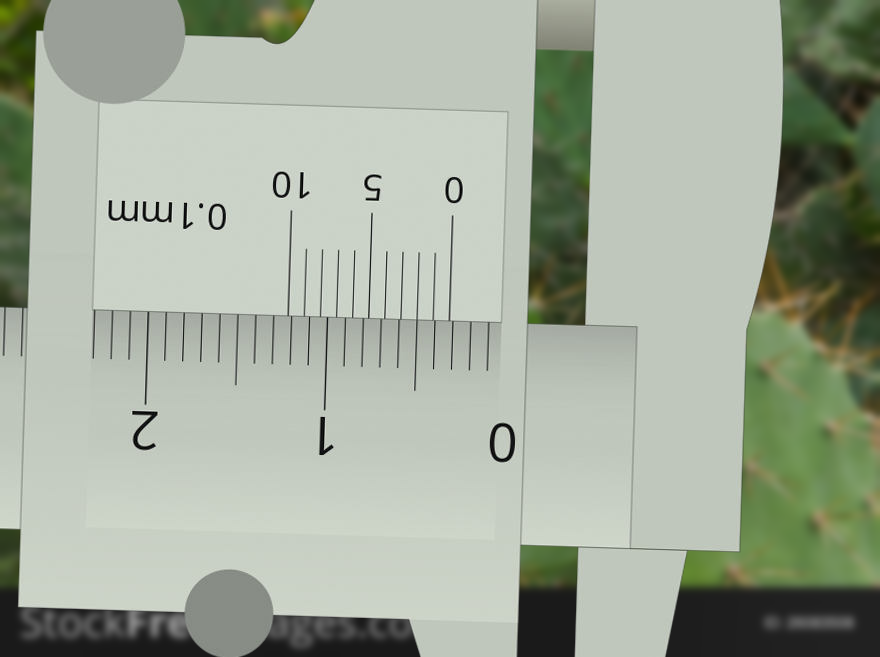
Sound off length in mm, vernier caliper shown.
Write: 3.2 mm
